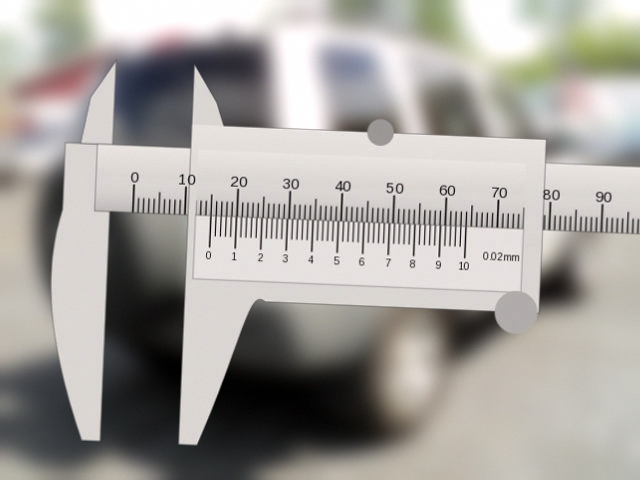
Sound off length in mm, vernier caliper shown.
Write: 15.0 mm
